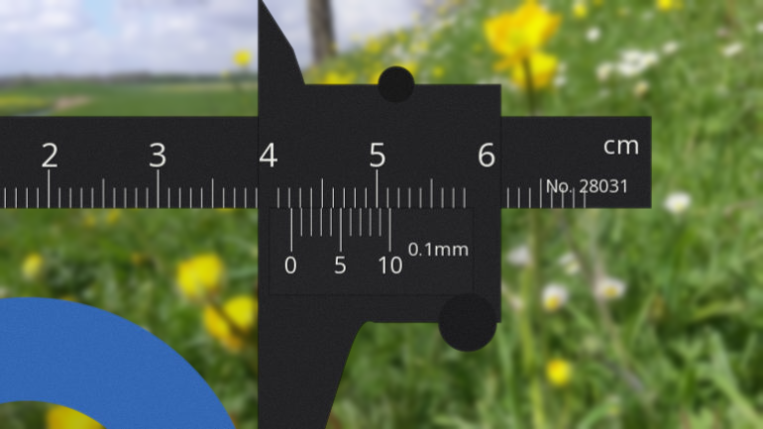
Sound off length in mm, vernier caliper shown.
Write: 42.2 mm
